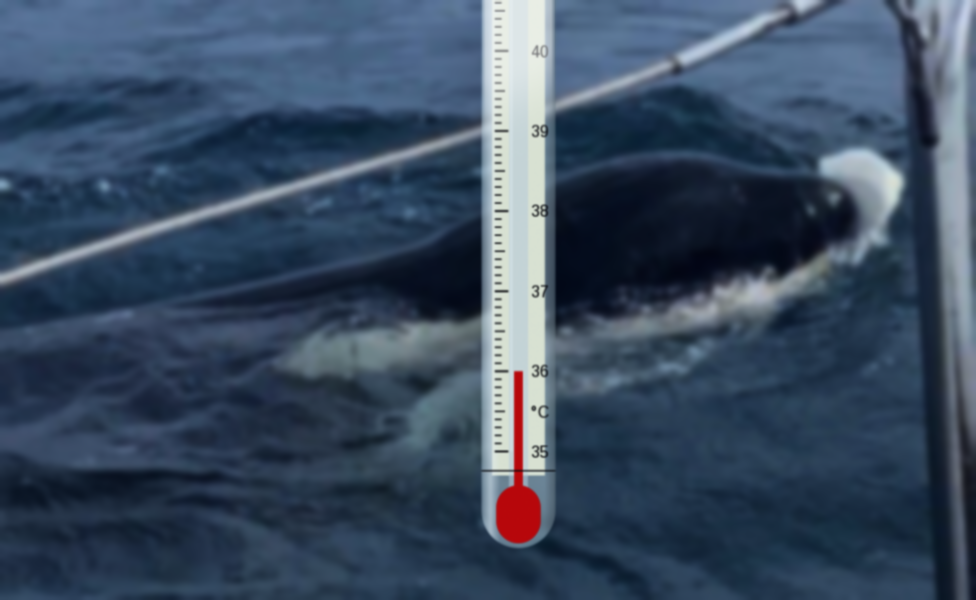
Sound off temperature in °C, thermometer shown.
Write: 36 °C
